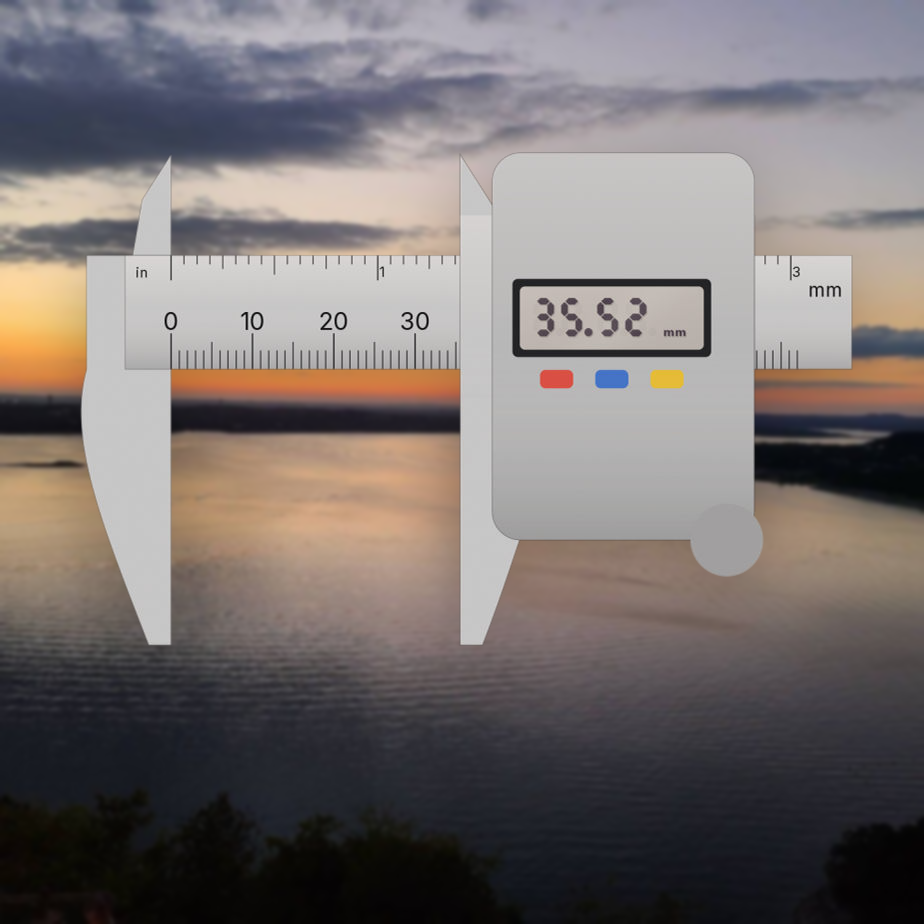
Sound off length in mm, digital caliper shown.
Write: 35.52 mm
